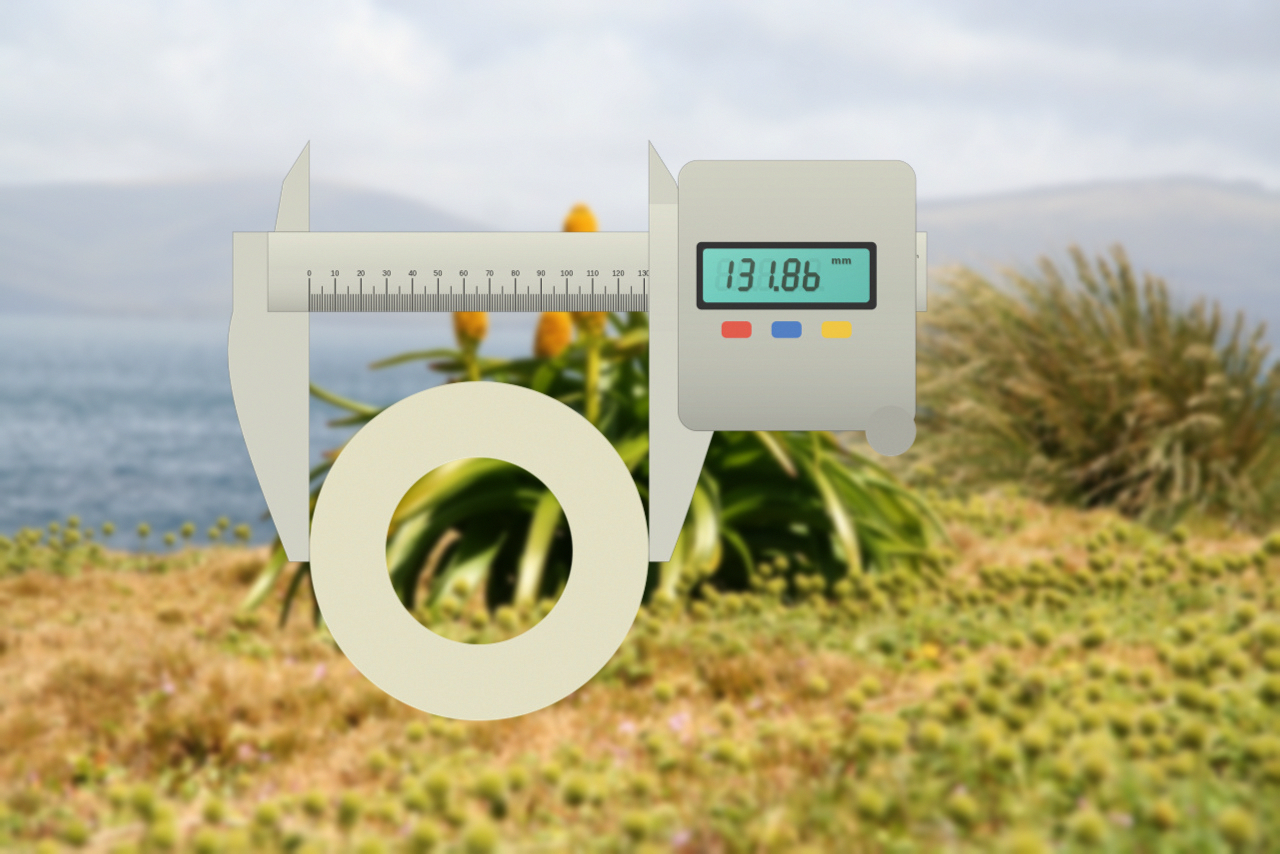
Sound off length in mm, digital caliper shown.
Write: 131.86 mm
